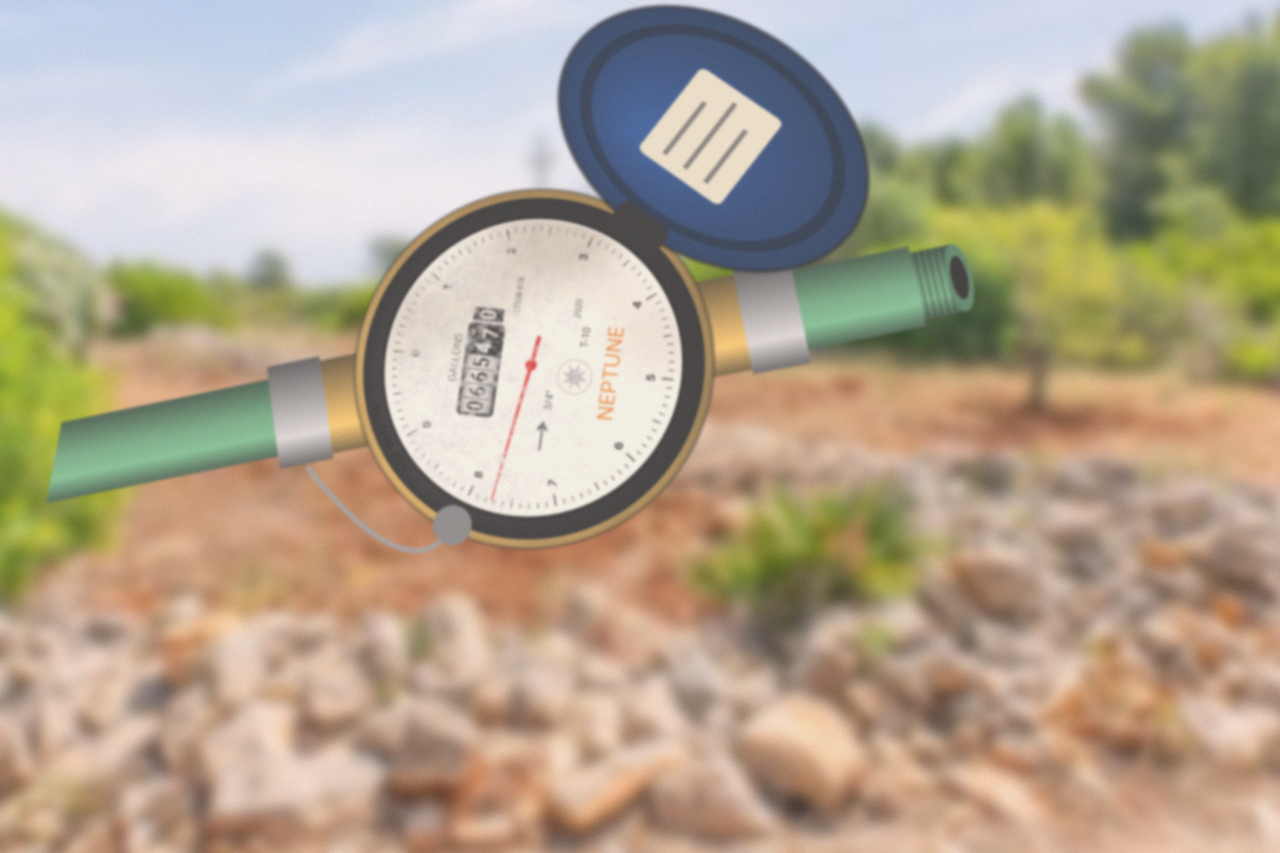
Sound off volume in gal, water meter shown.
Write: 665467.7 gal
